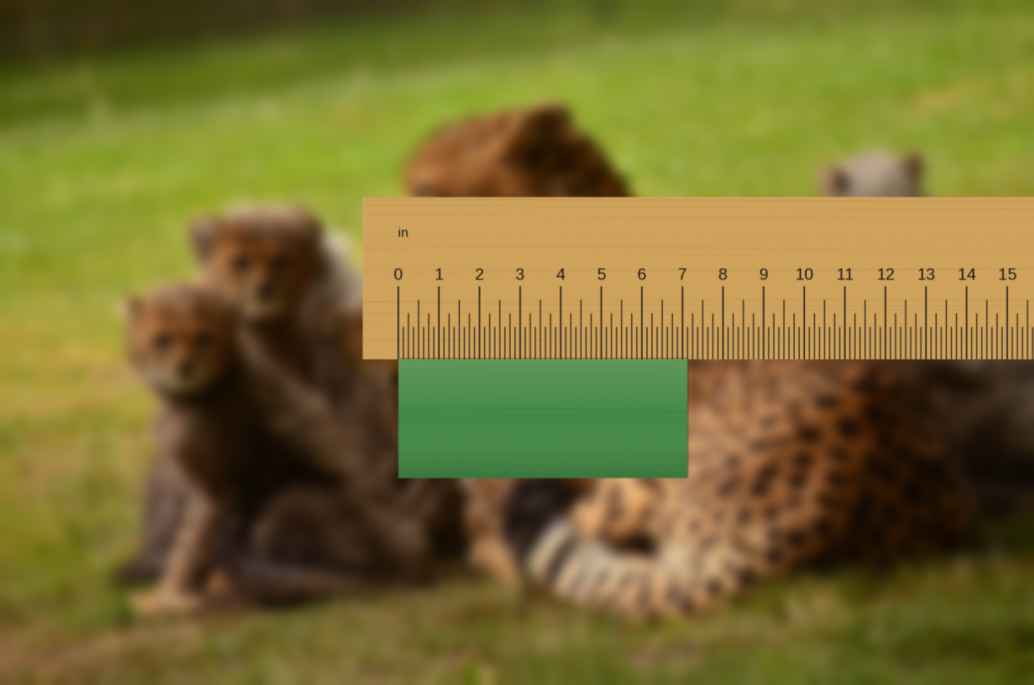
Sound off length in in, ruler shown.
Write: 7.125 in
